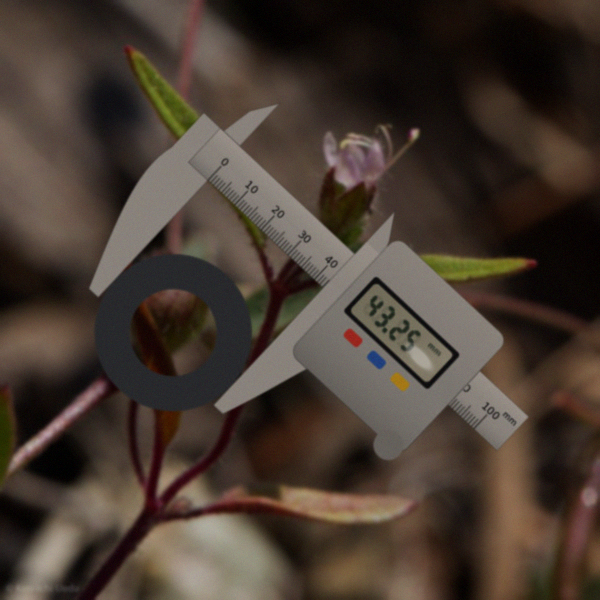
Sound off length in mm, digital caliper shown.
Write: 43.25 mm
